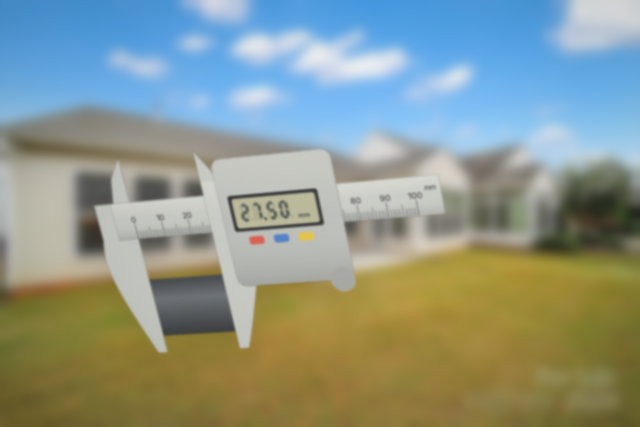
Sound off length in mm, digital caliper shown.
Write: 27.50 mm
